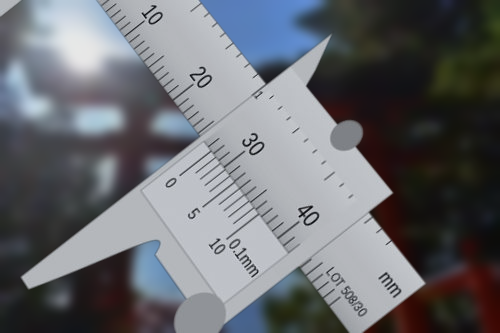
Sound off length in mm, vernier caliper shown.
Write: 27.6 mm
